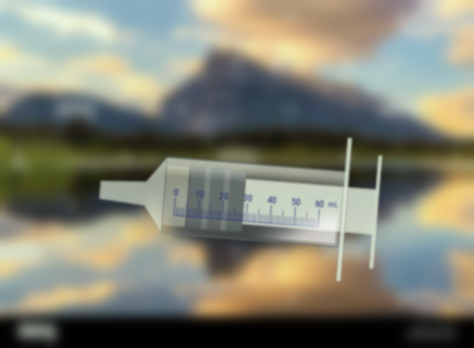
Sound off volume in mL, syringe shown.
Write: 5 mL
